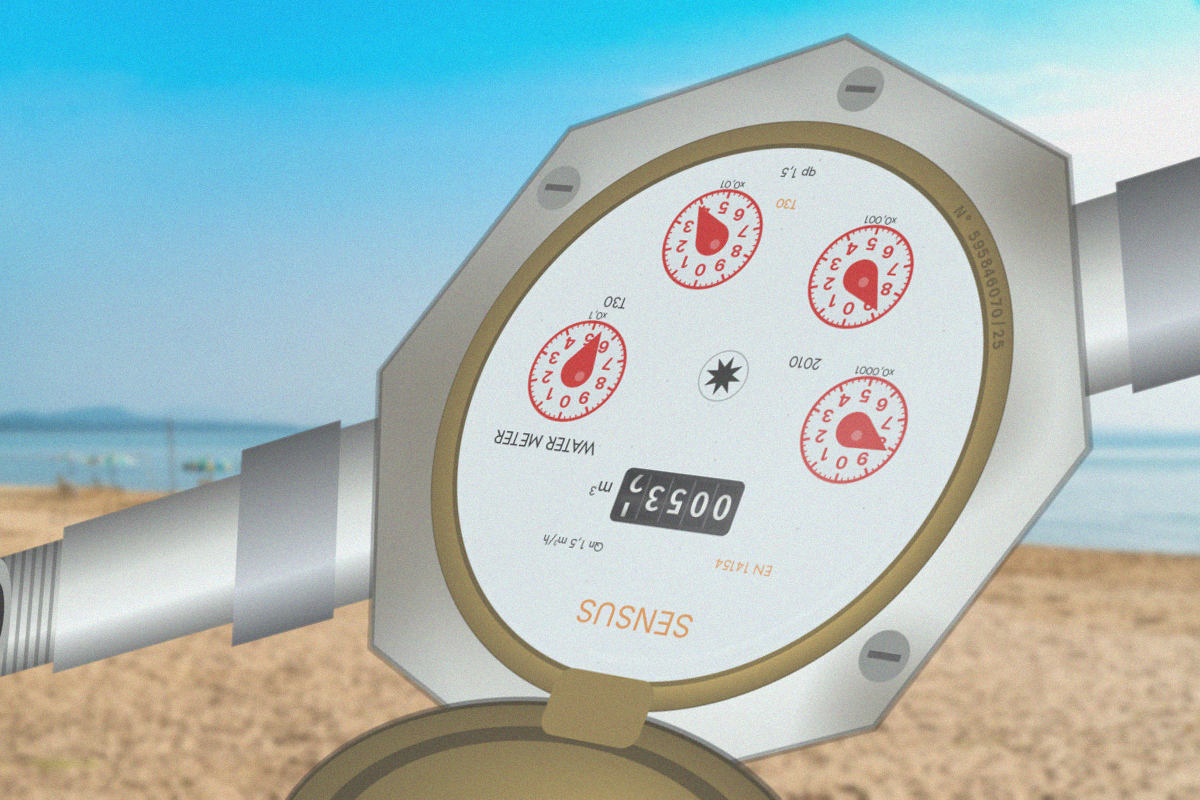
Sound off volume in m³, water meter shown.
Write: 531.5388 m³
